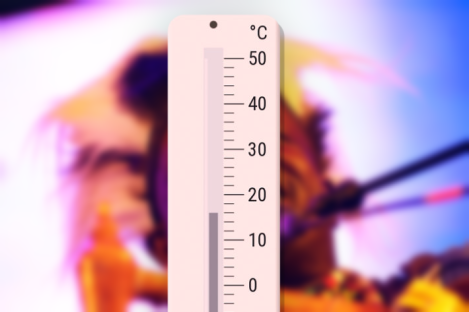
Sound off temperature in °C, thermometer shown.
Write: 16 °C
